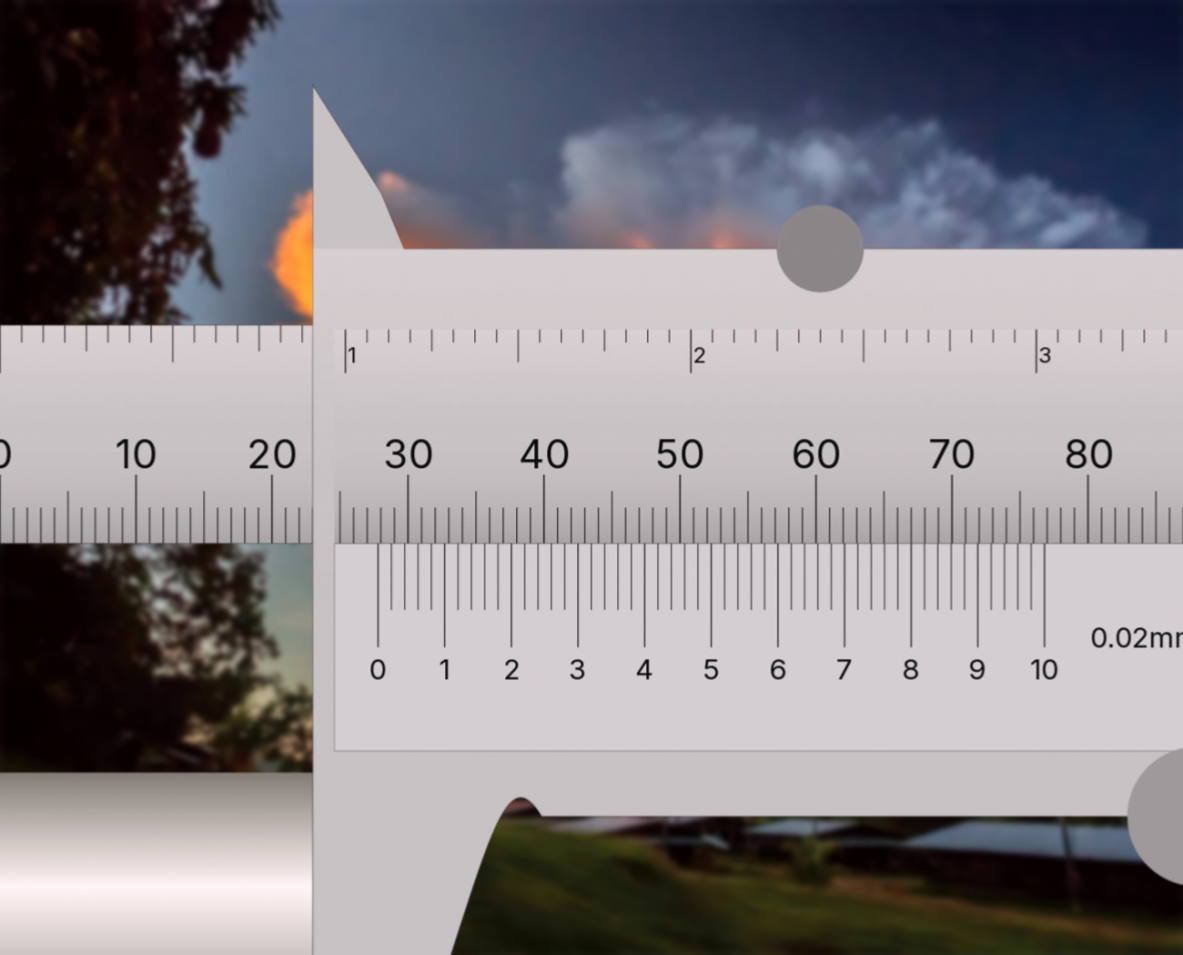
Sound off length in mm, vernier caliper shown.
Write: 27.8 mm
